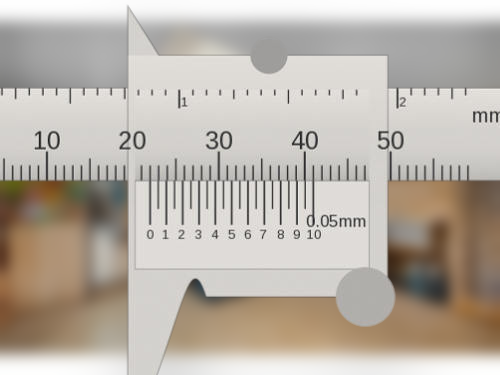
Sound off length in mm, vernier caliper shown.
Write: 22.0 mm
